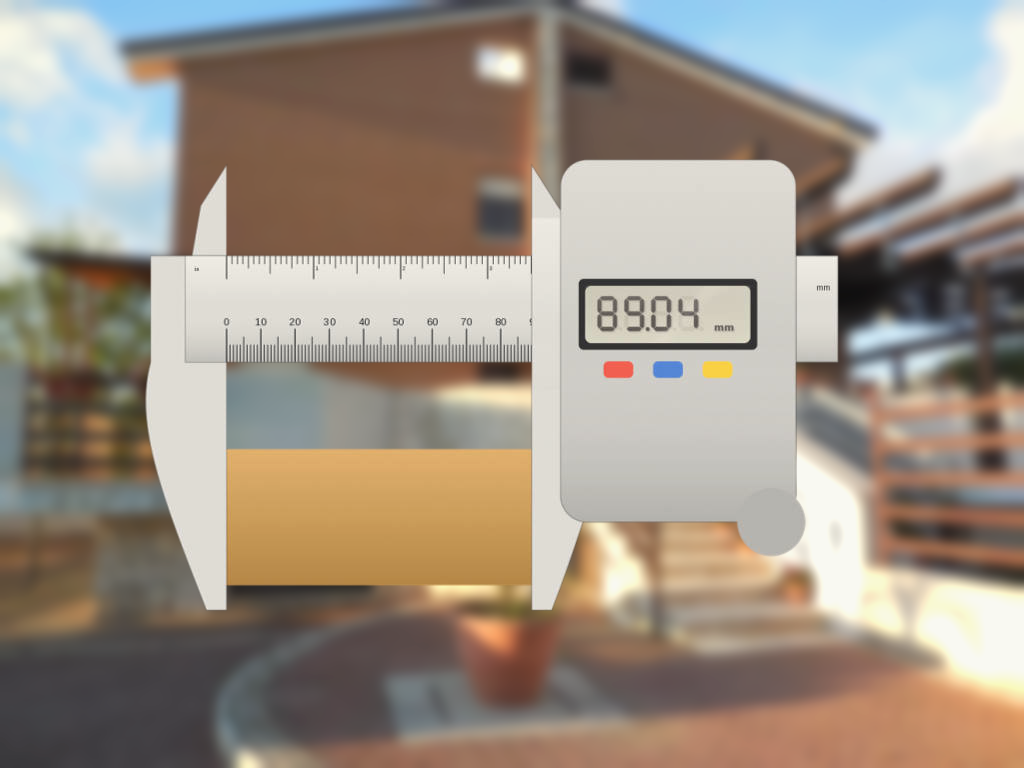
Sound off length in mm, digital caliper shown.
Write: 89.04 mm
